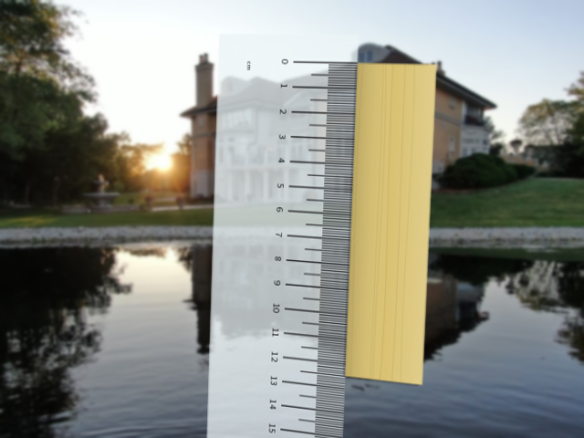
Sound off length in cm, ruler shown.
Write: 12.5 cm
